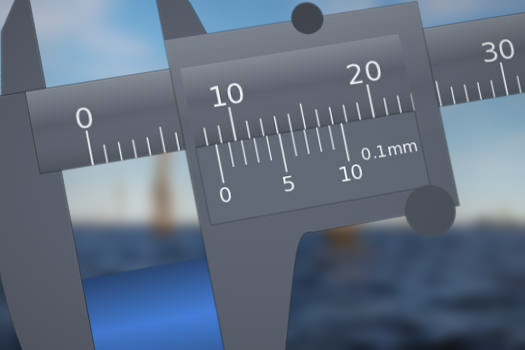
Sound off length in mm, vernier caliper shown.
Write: 8.6 mm
